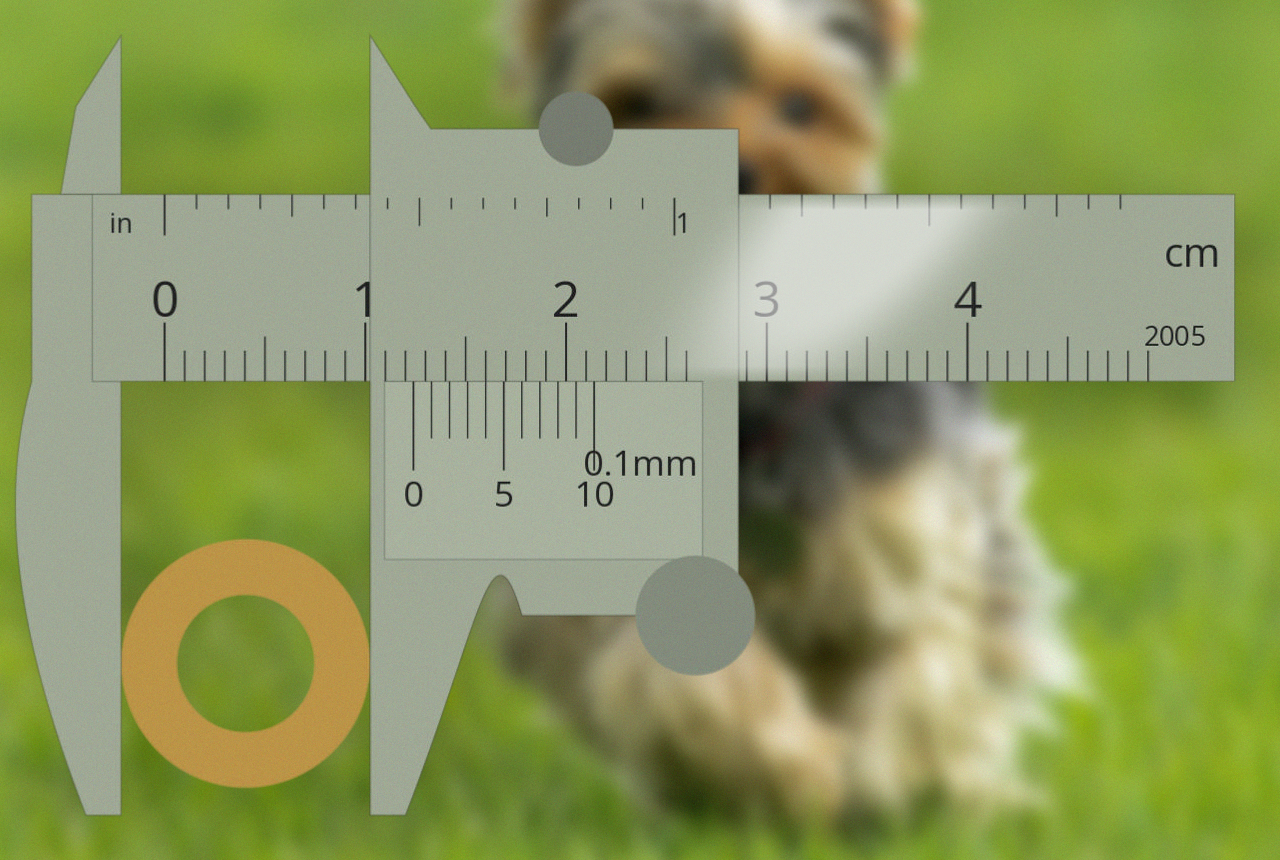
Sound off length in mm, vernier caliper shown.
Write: 12.4 mm
